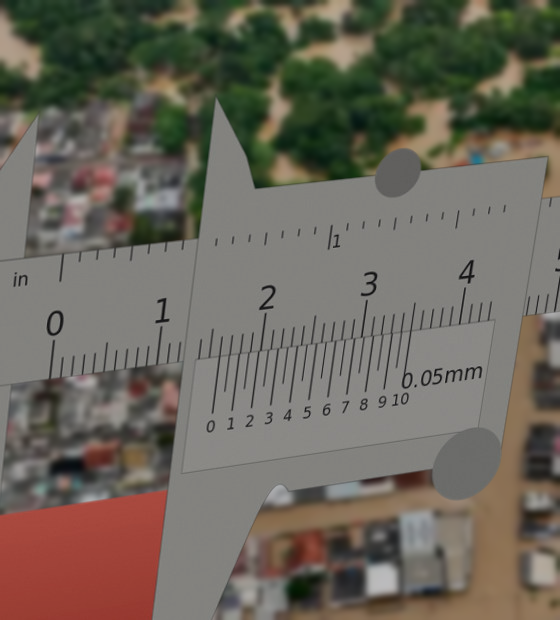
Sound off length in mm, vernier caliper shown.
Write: 16.0 mm
